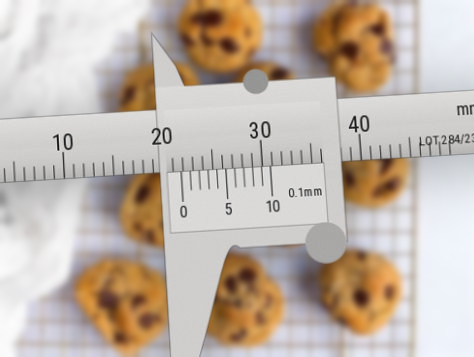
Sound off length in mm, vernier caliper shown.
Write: 21.8 mm
